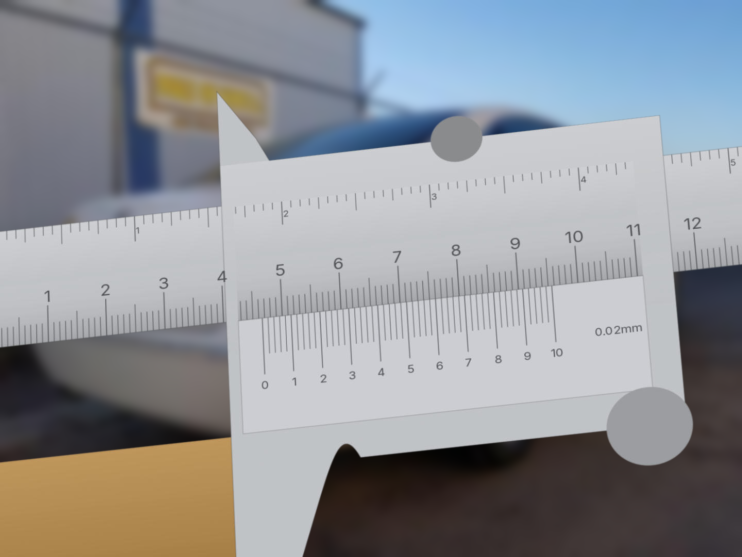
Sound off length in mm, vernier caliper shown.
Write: 46.6 mm
